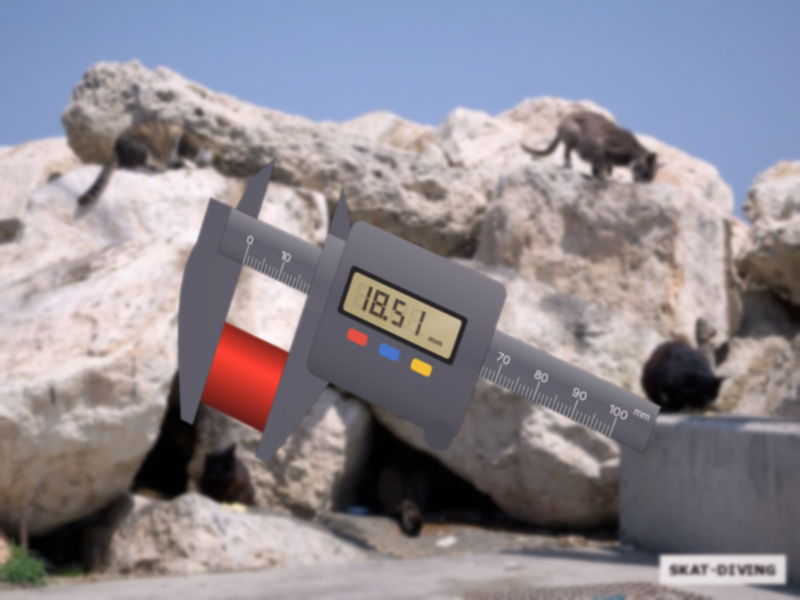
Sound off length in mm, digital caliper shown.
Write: 18.51 mm
